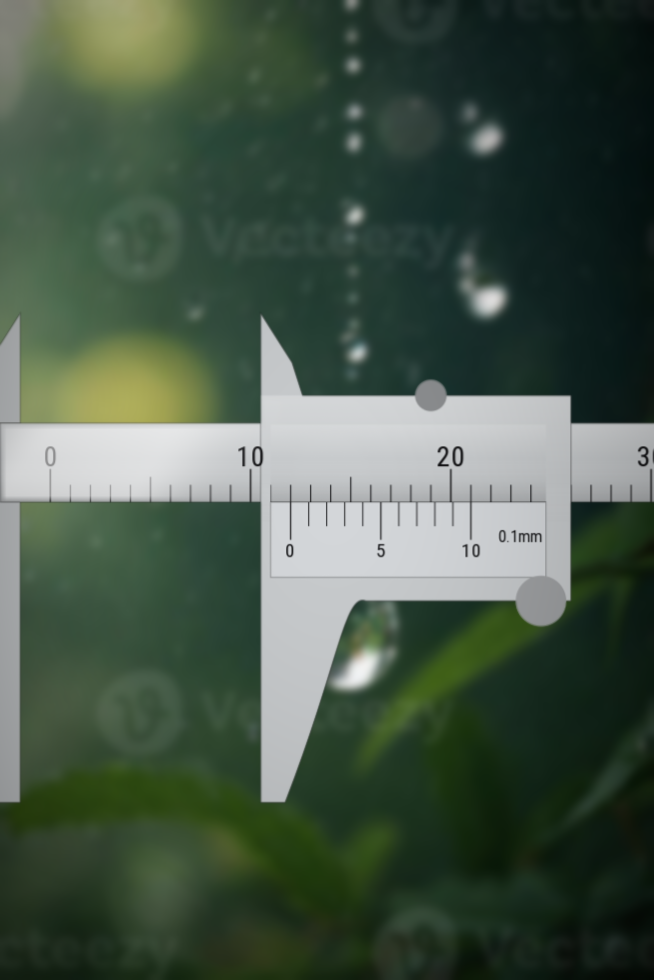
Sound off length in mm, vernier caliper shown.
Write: 12.0 mm
